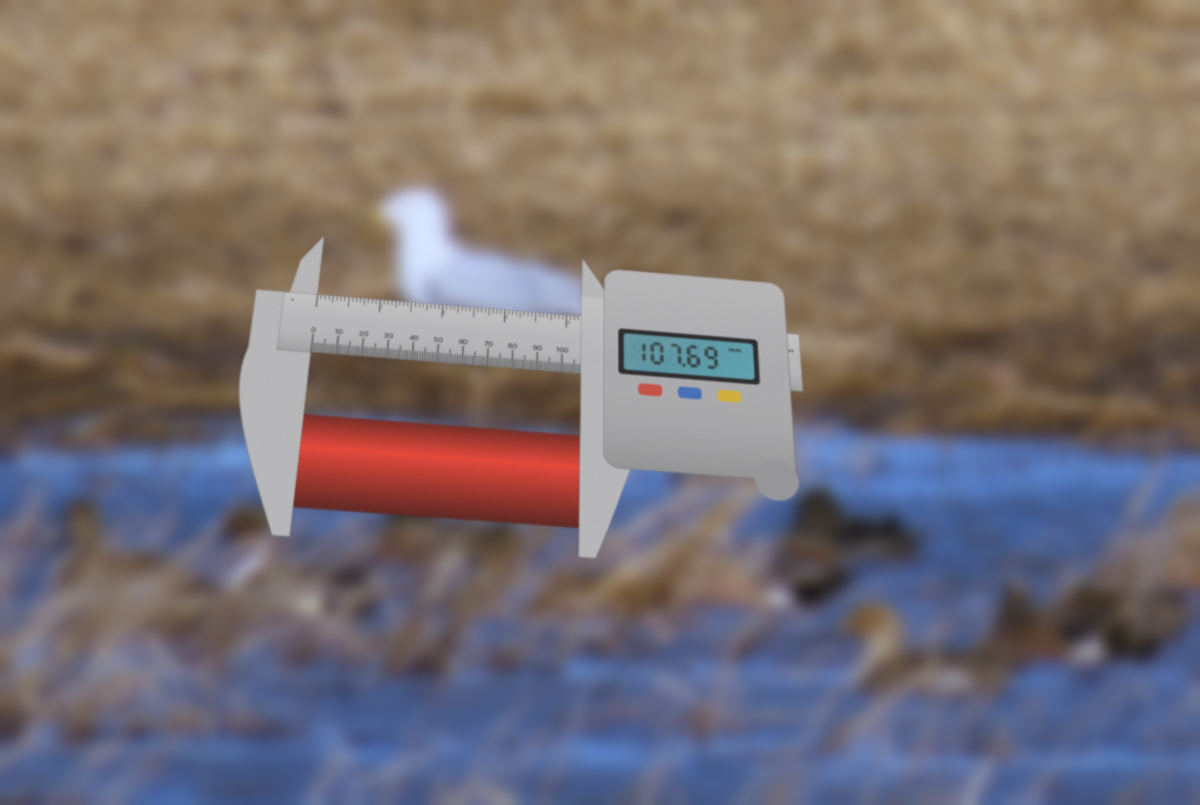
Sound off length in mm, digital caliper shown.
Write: 107.69 mm
